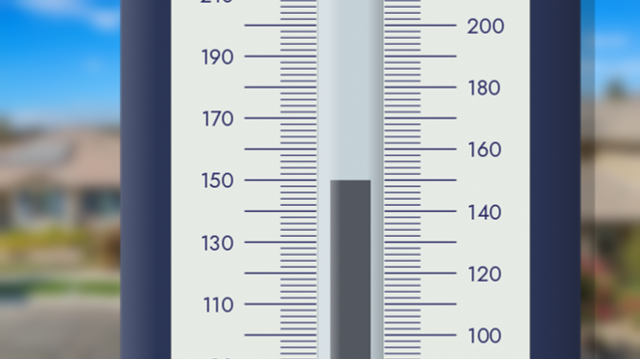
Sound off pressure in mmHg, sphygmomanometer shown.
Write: 150 mmHg
